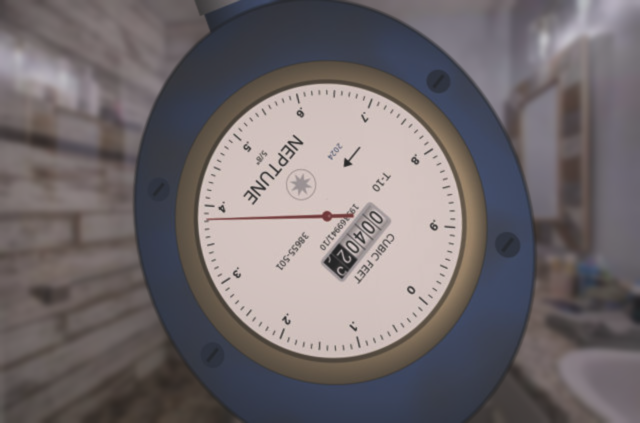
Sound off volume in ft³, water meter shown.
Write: 4025.38 ft³
